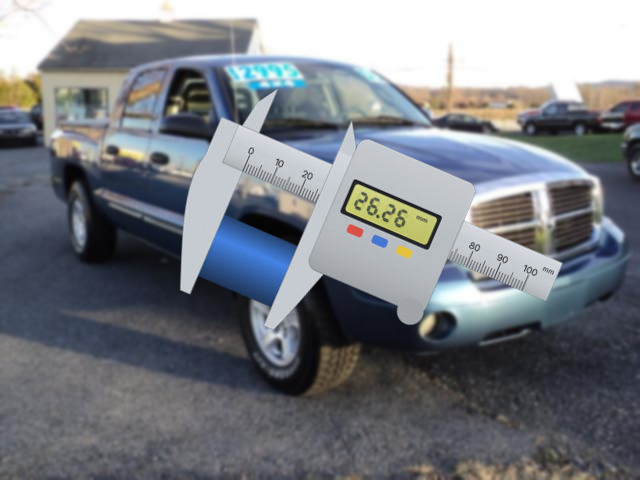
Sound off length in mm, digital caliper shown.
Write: 26.26 mm
